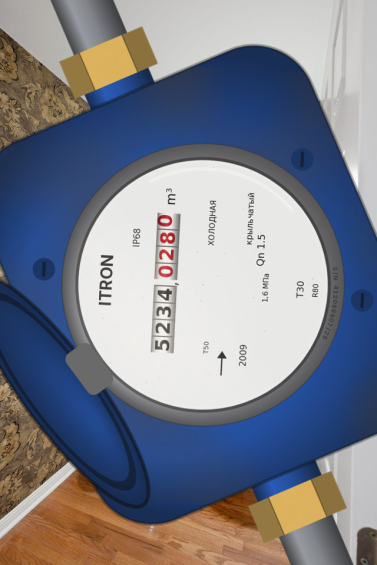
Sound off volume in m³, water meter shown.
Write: 5234.0280 m³
